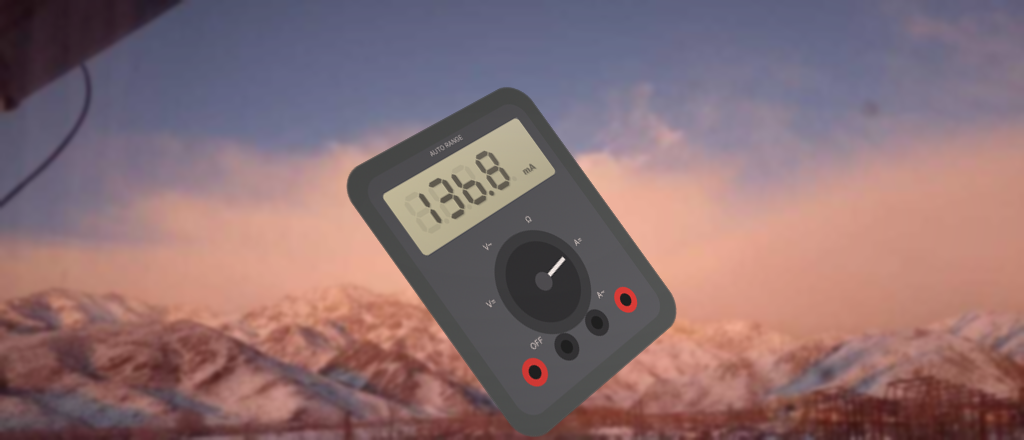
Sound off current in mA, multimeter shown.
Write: 136.8 mA
